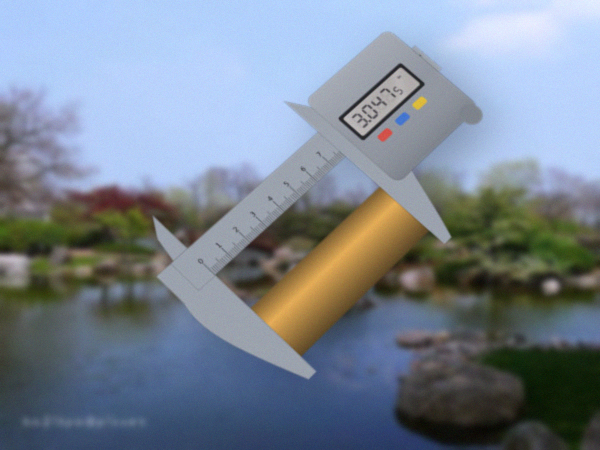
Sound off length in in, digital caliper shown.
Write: 3.0475 in
